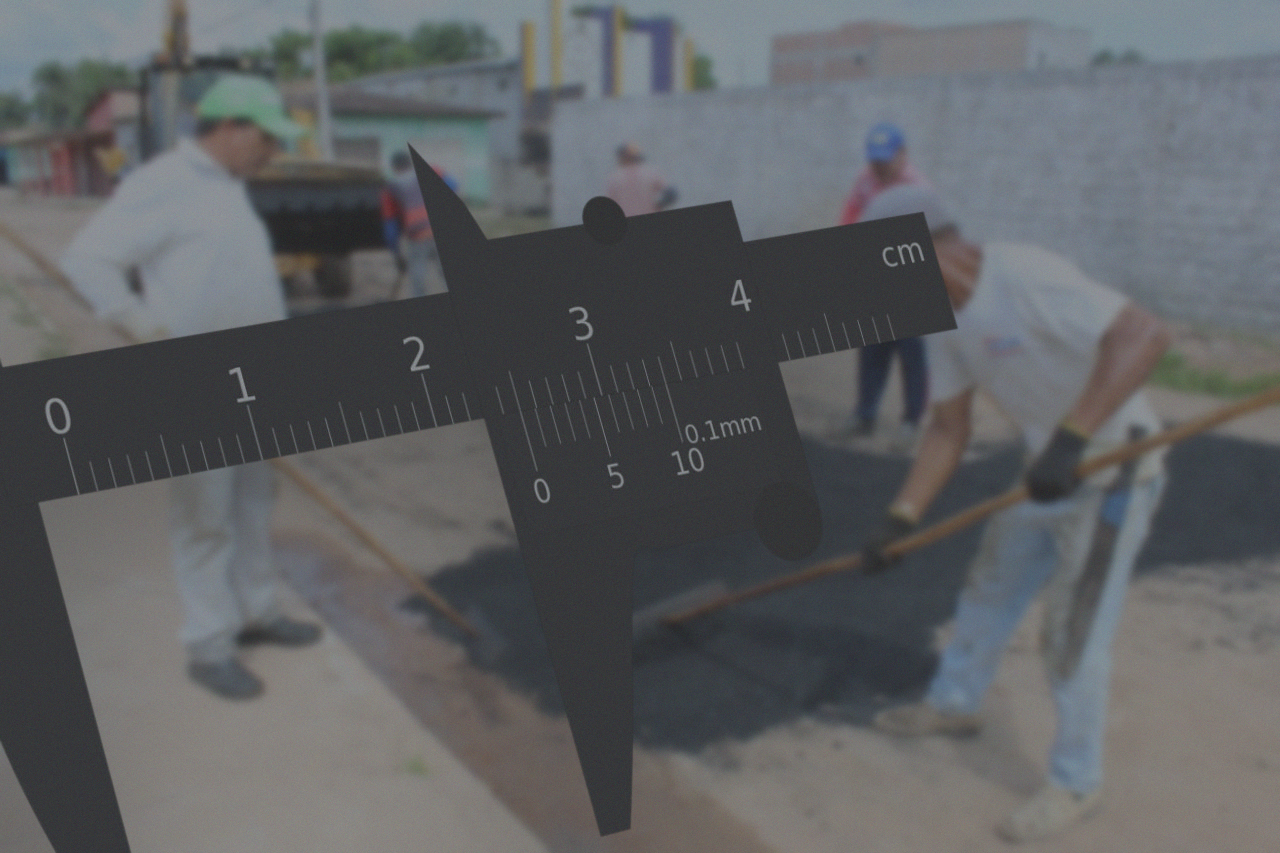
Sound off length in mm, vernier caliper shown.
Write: 25.0 mm
